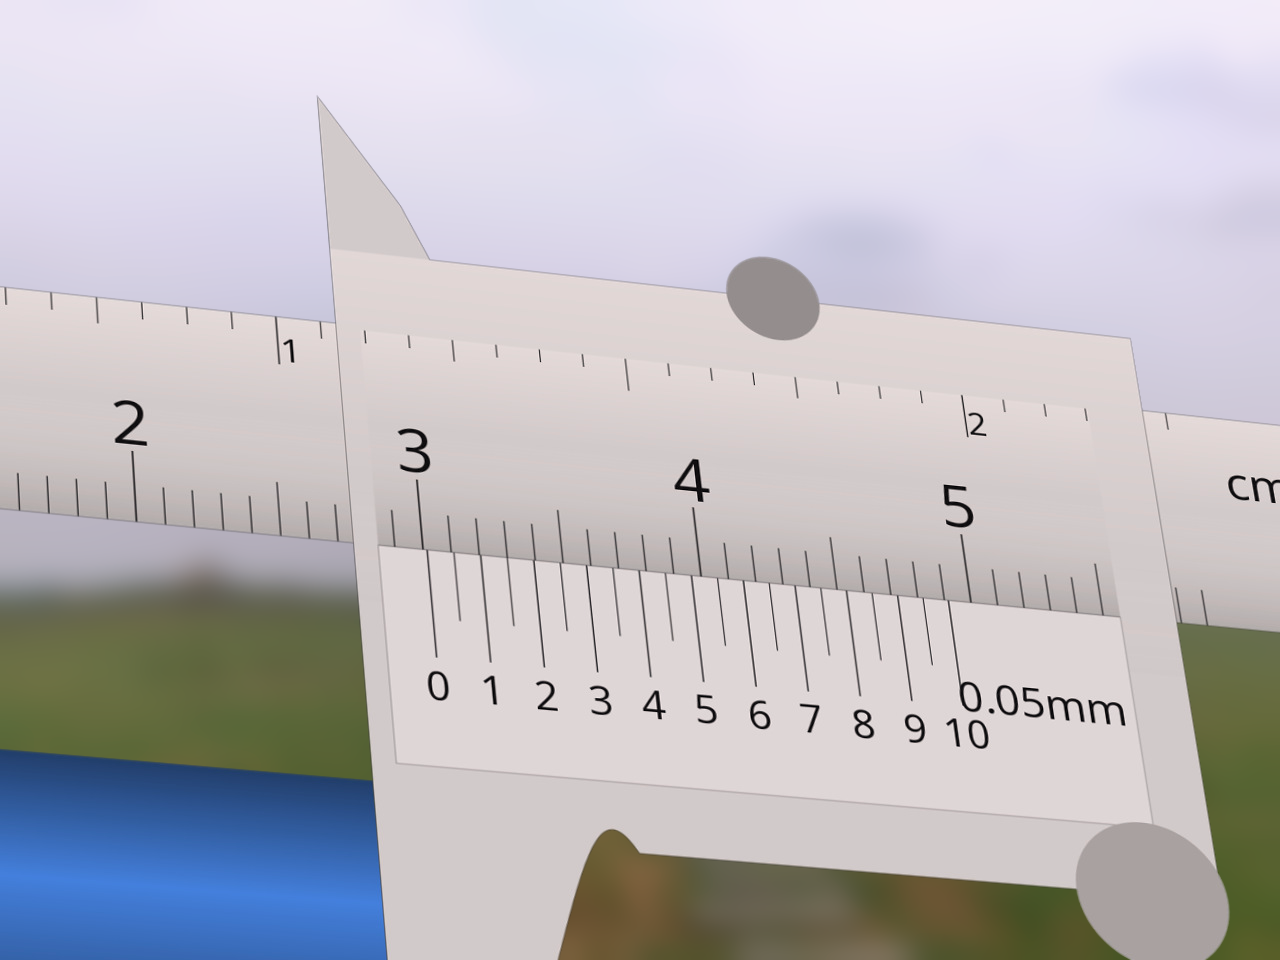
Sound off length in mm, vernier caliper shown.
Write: 30.15 mm
